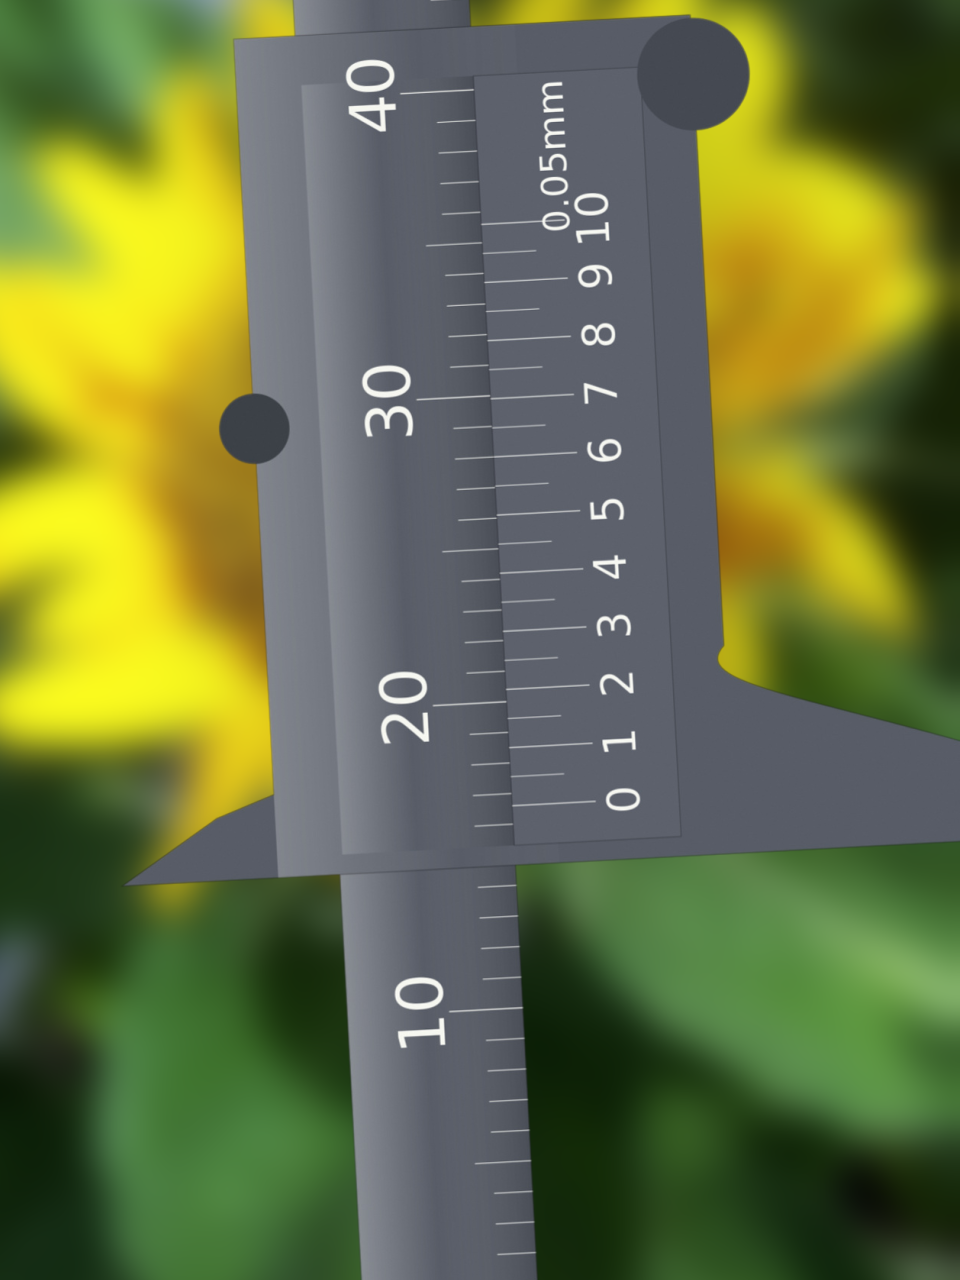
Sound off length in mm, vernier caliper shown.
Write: 16.60 mm
